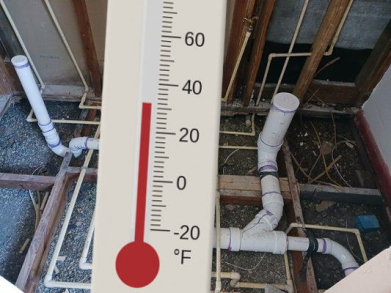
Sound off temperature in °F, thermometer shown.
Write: 32 °F
